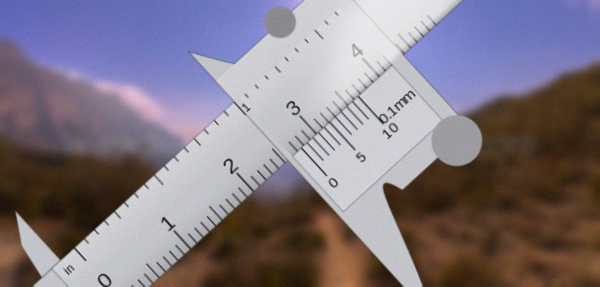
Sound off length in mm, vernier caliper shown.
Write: 27.6 mm
